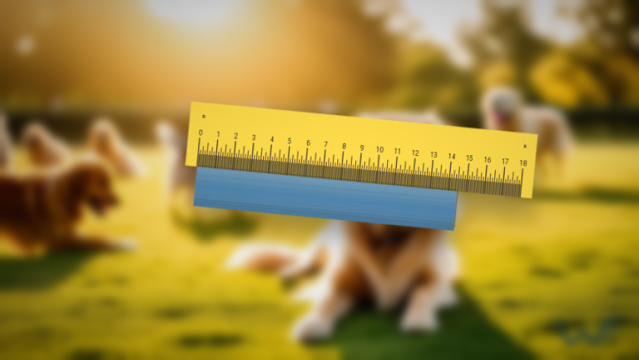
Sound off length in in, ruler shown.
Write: 14.5 in
